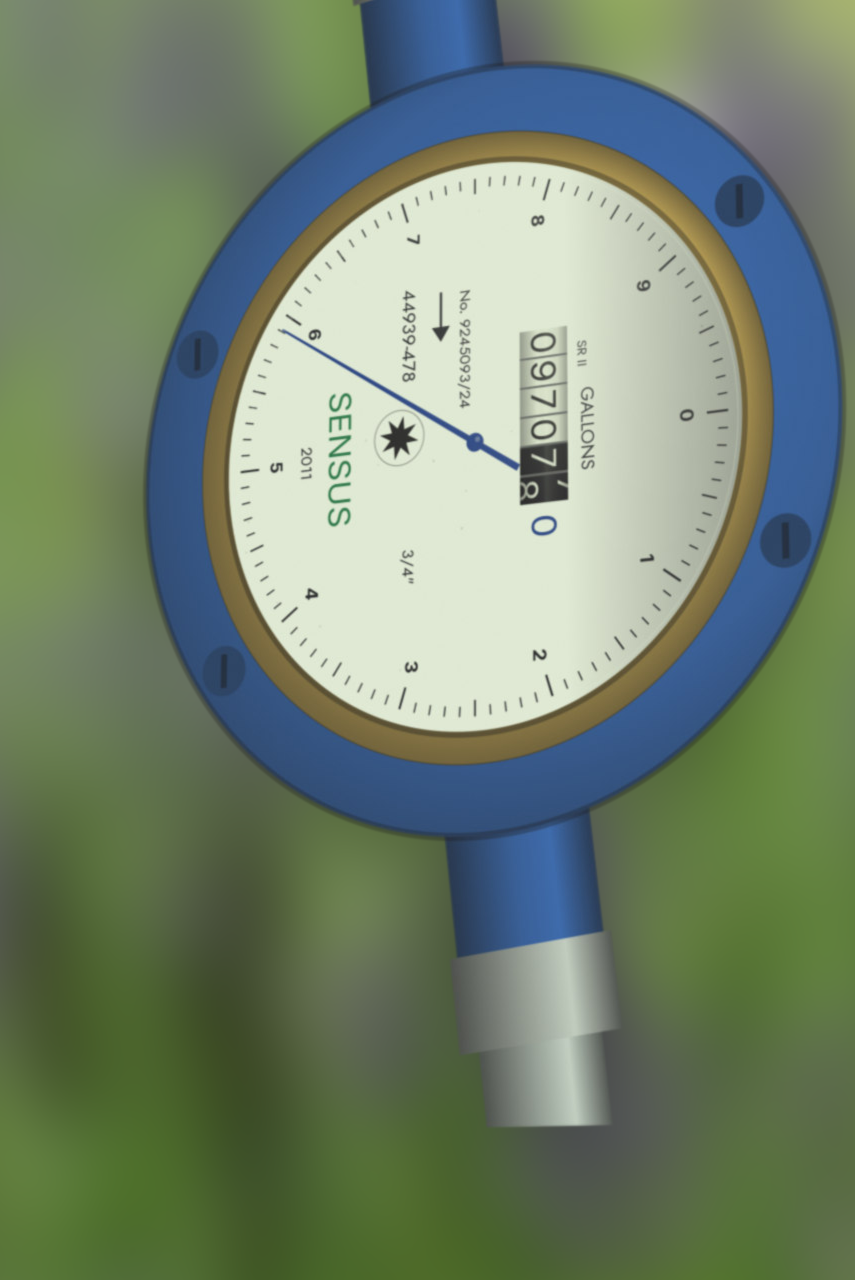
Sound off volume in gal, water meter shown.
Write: 970775.9 gal
